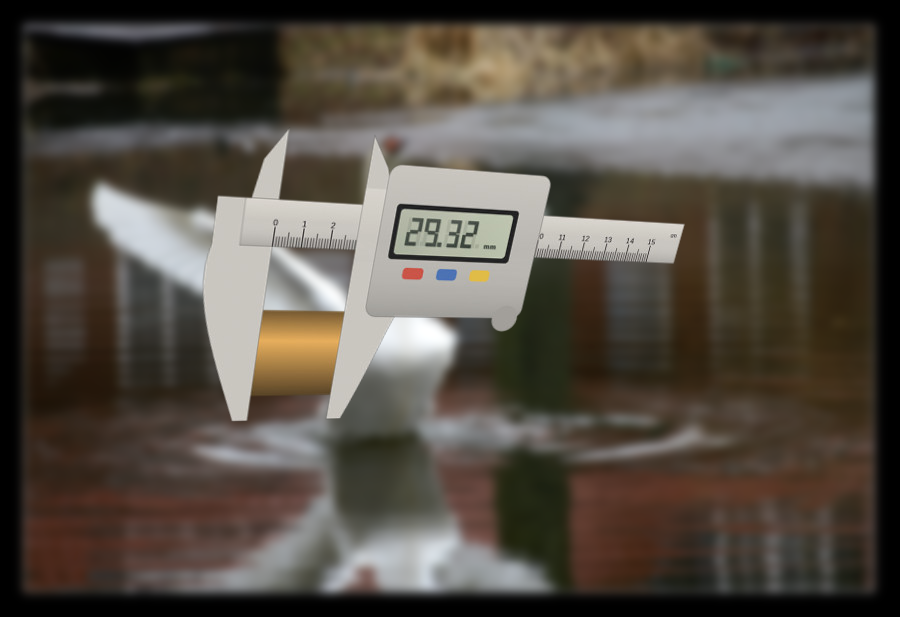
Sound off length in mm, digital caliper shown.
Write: 29.32 mm
